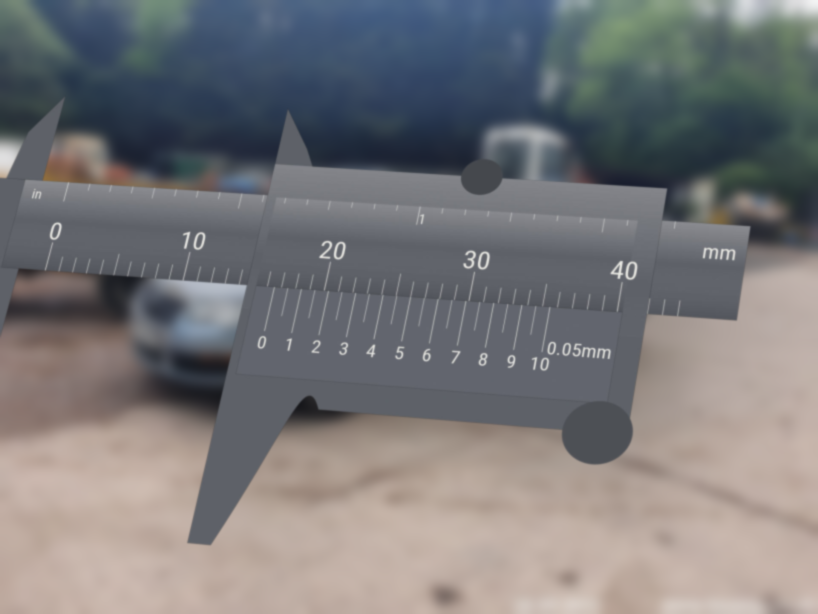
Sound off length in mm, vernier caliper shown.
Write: 16.5 mm
